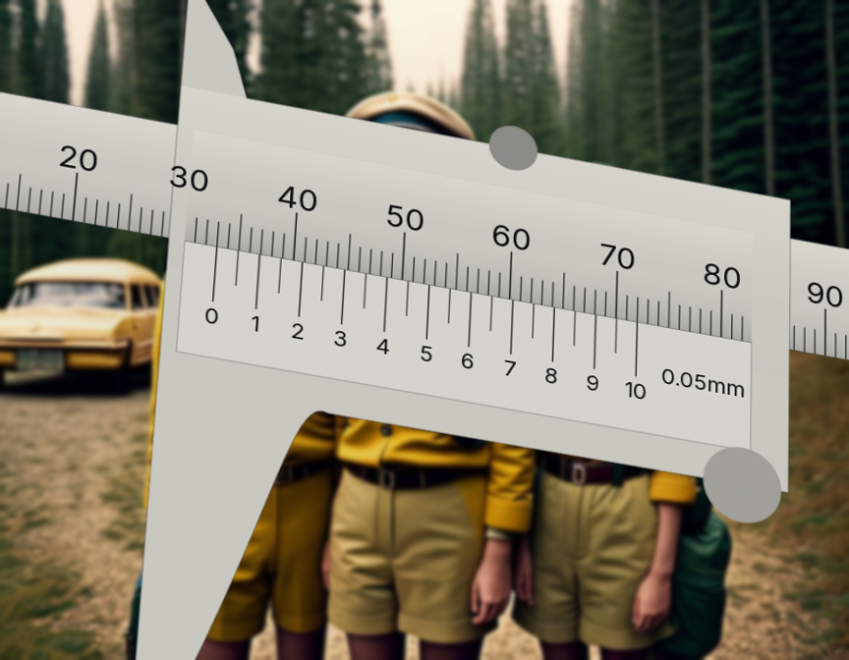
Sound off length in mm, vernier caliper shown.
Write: 33.0 mm
